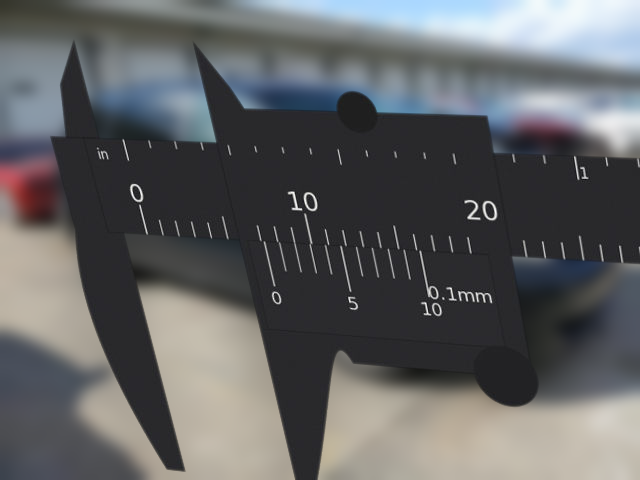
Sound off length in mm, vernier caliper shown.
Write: 7.2 mm
